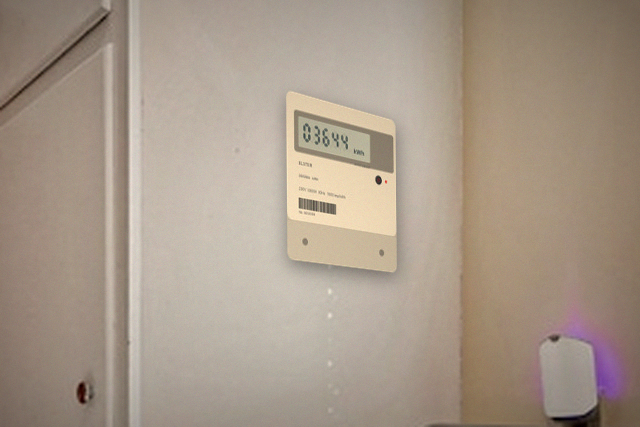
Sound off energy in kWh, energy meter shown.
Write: 3644 kWh
